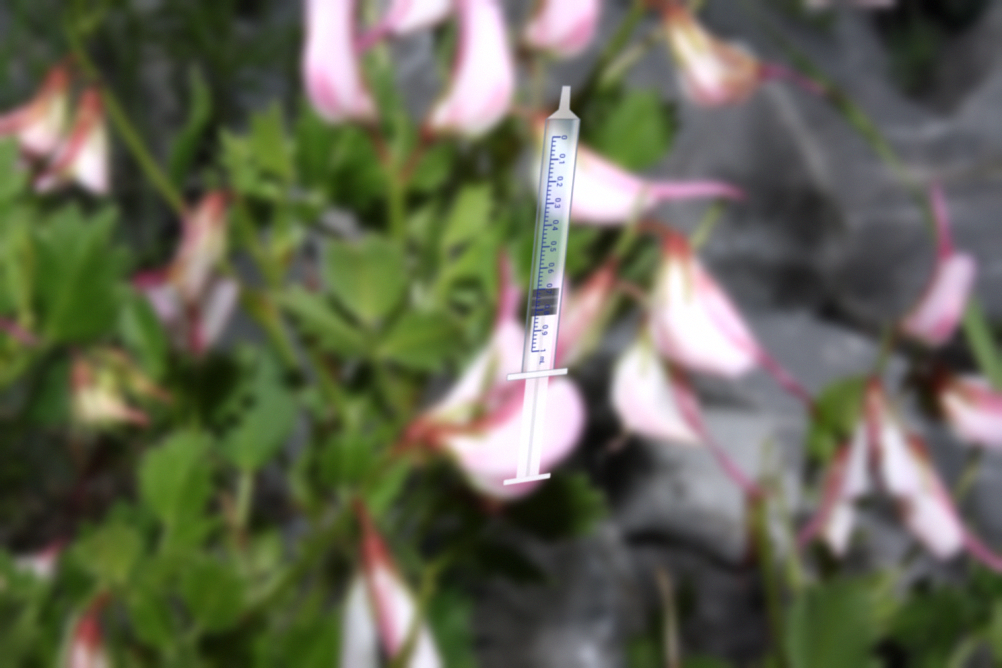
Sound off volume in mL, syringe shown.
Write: 0.7 mL
